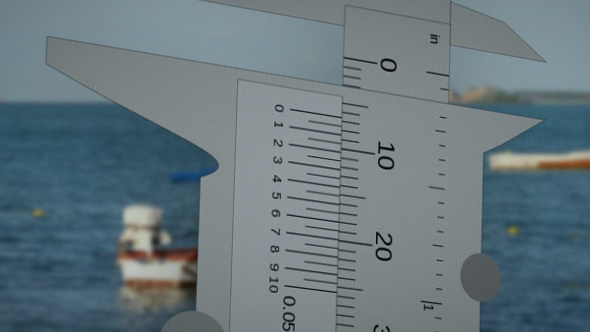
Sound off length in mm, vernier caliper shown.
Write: 6.6 mm
